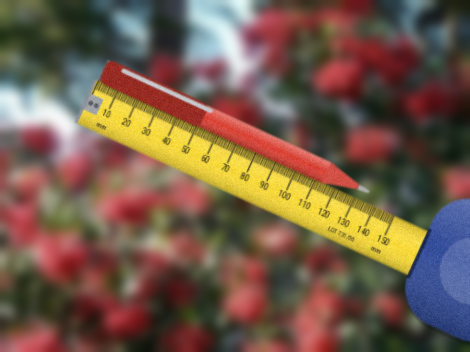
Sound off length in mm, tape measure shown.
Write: 135 mm
